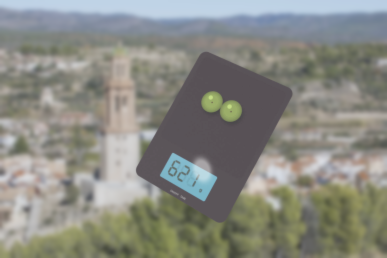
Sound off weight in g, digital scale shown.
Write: 621 g
